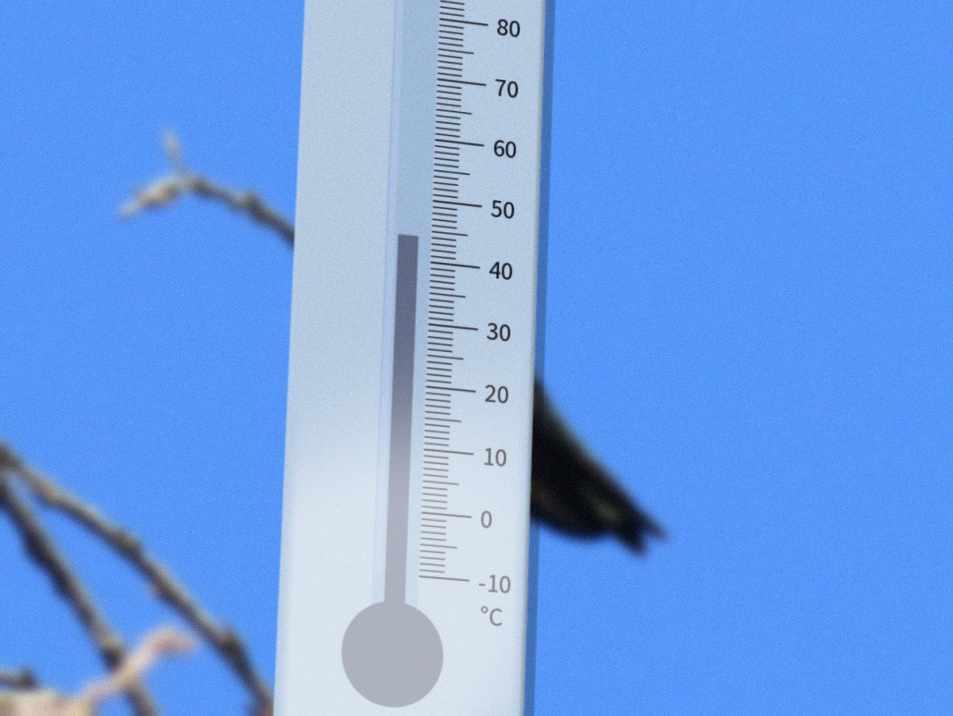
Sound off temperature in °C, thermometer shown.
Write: 44 °C
